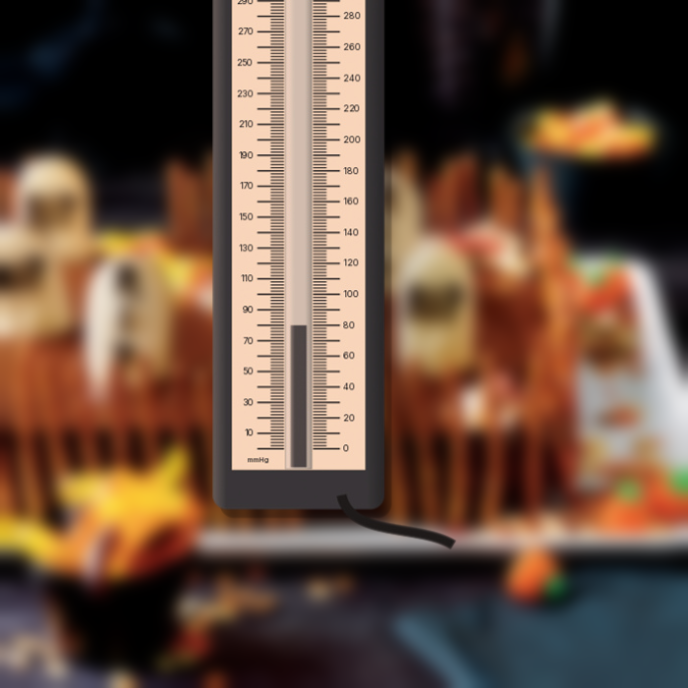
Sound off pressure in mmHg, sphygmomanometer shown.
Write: 80 mmHg
